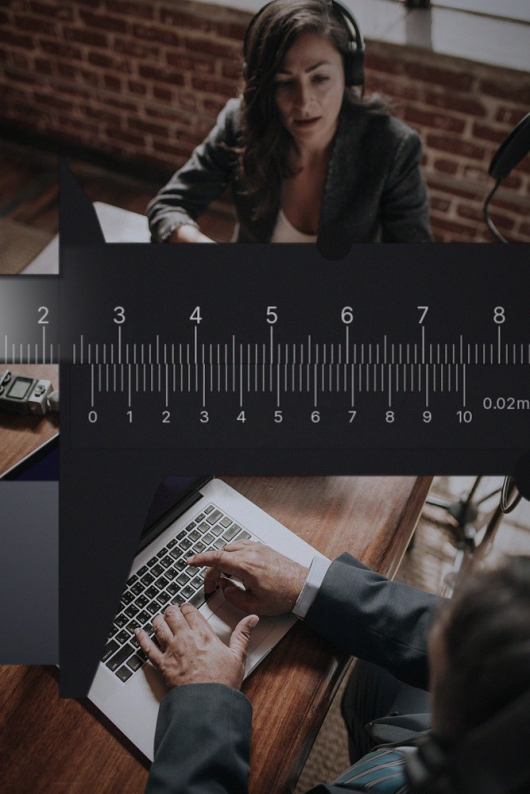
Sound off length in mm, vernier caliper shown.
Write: 26.4 mm
